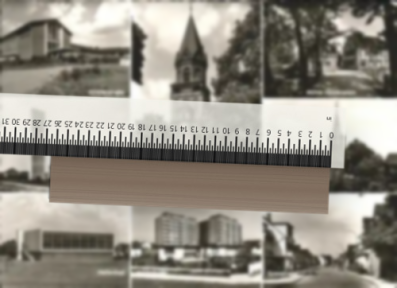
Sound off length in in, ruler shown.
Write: 26.5 in
